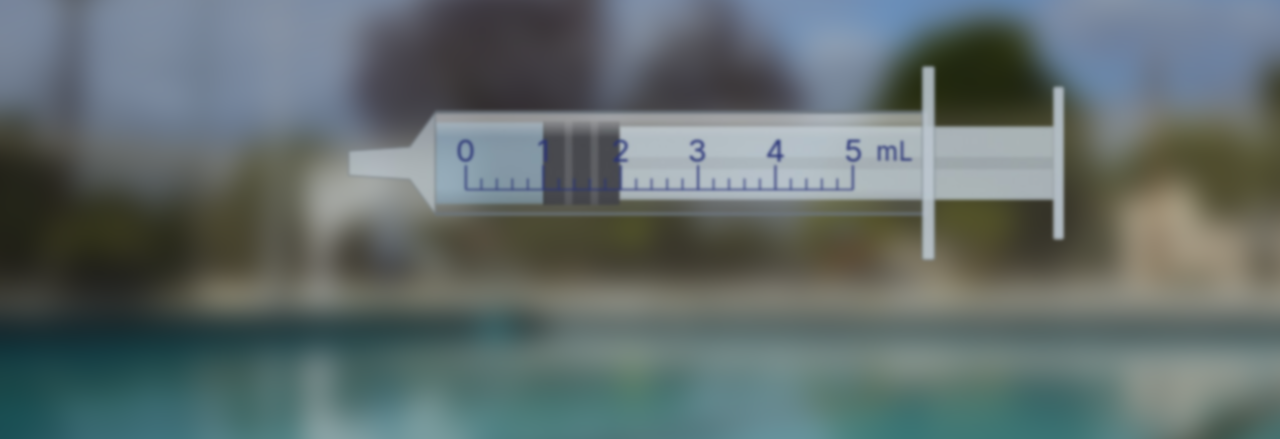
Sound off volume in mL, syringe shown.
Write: 1 mL
